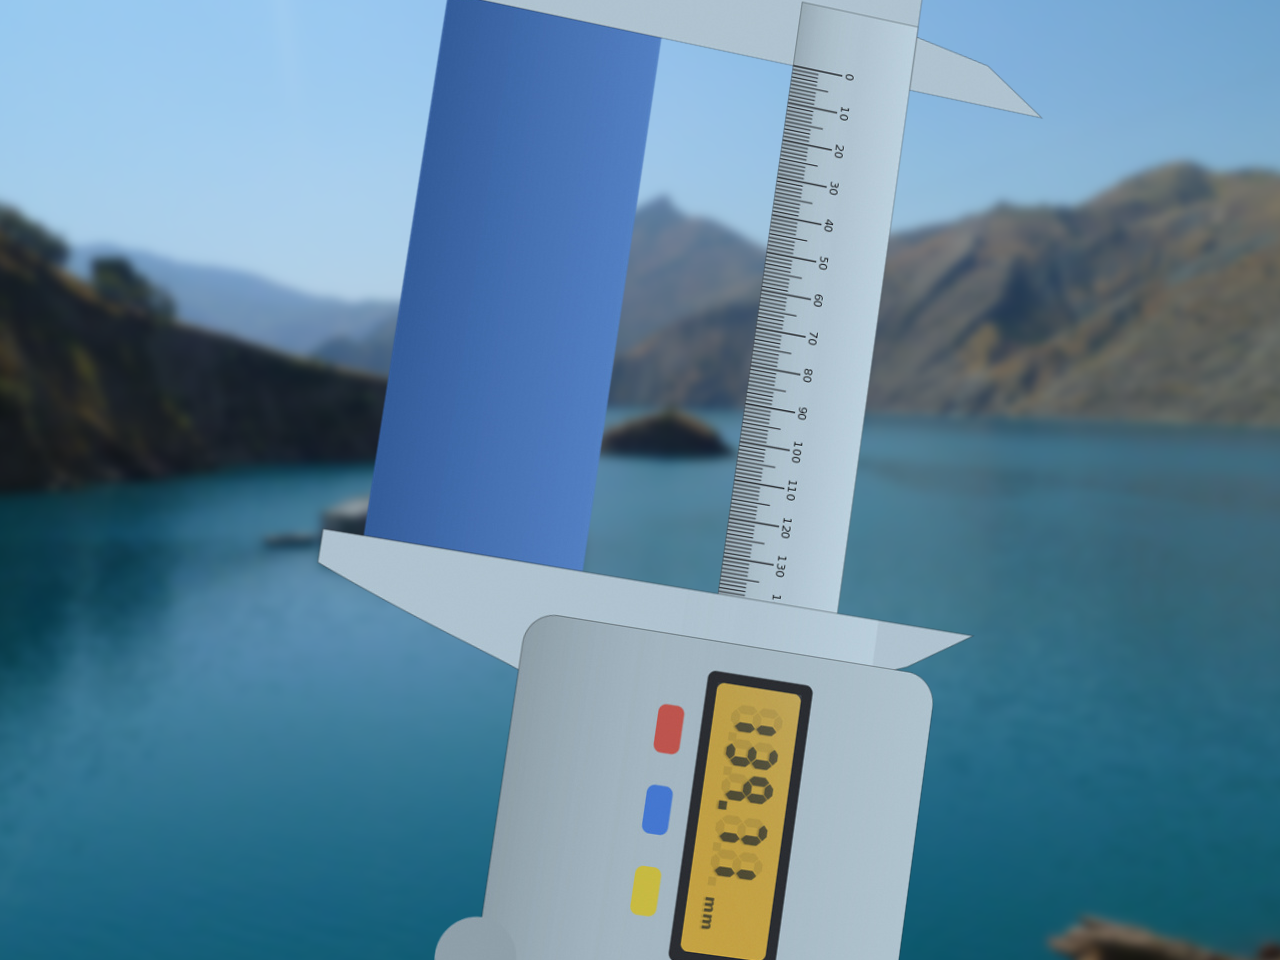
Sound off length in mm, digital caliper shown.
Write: 139.71 mm
